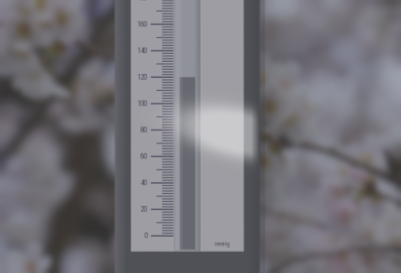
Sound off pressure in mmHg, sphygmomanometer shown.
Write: 120 mmHg
